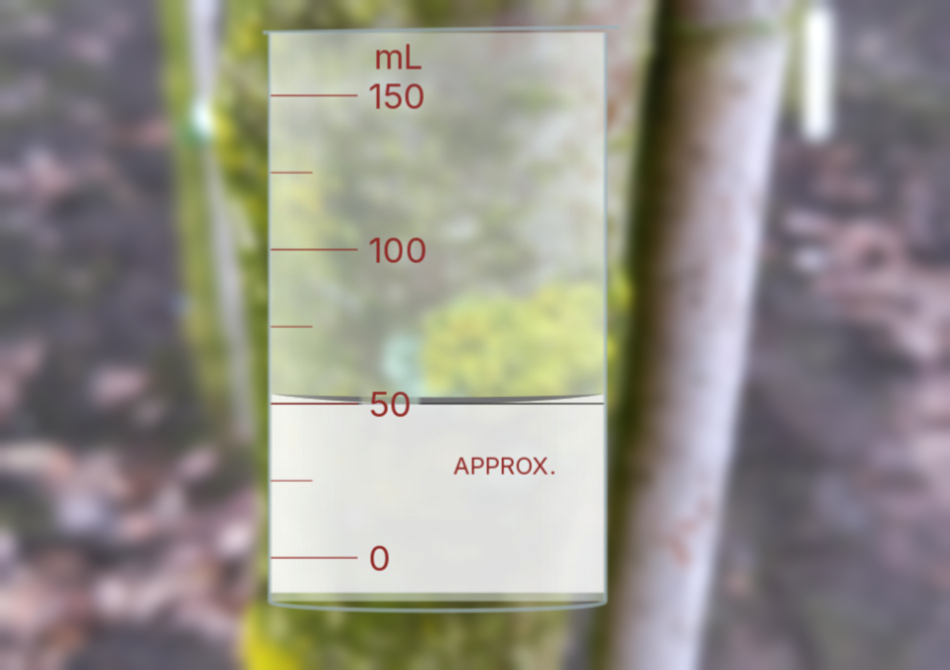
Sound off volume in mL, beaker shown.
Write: 50 mL
